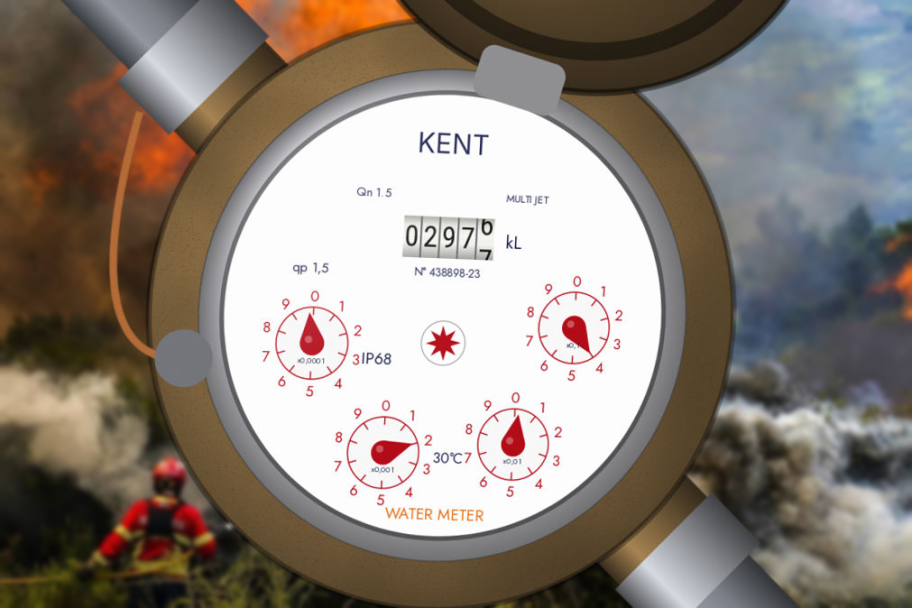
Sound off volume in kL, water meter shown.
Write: 2976.4019 kL
